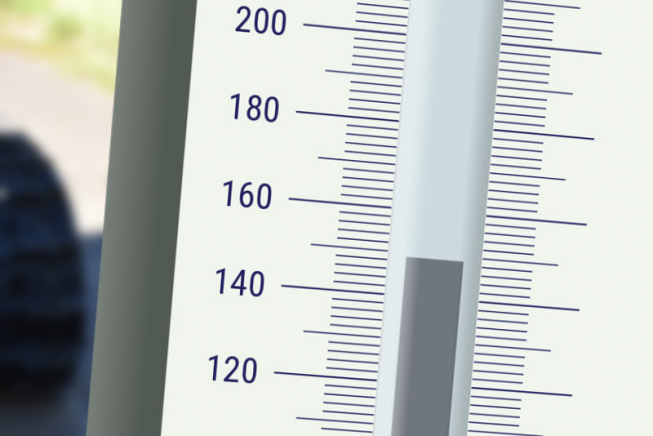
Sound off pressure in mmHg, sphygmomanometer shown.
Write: 149 mmHg
